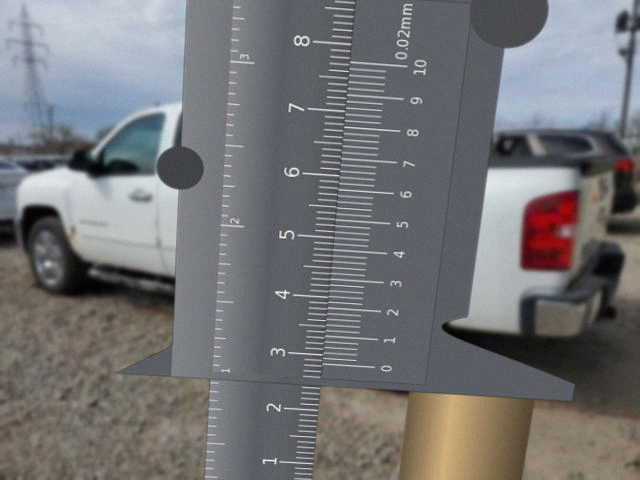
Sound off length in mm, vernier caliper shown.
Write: 28.4 mm
